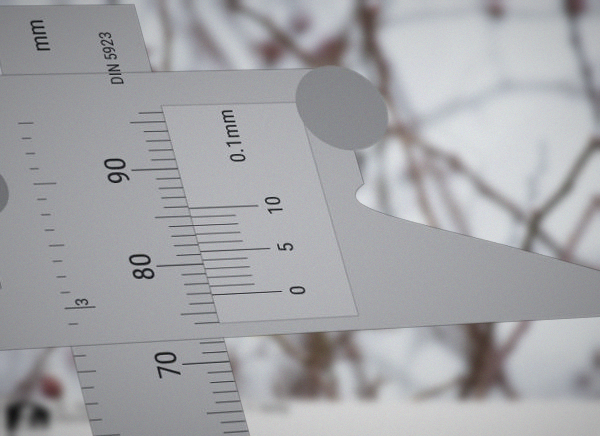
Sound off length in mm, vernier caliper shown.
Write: 76.8 mm
